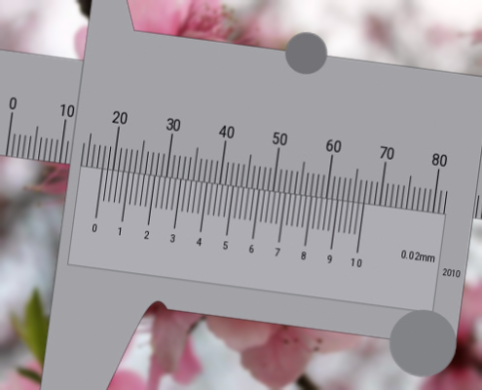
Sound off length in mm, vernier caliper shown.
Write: 18.0 mm
